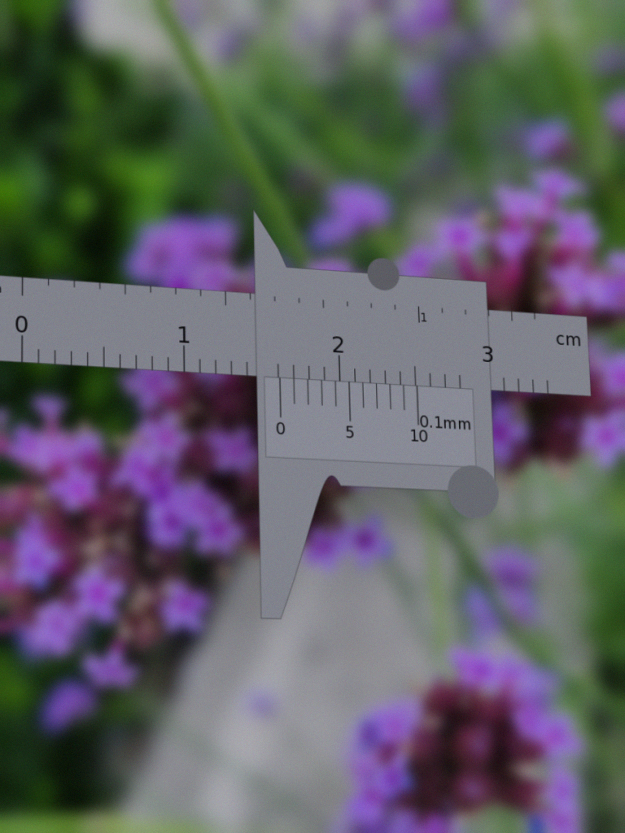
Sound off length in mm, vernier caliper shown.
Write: 16.1 mm
